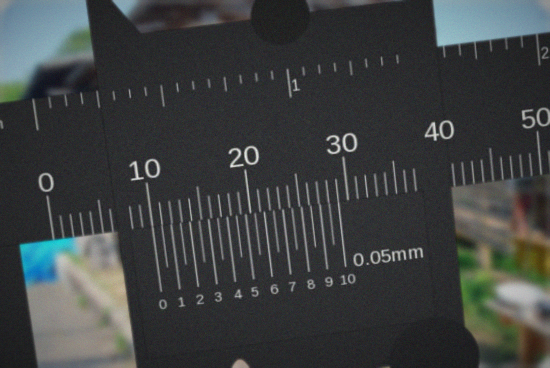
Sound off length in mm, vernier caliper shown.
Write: 10.0 mm
